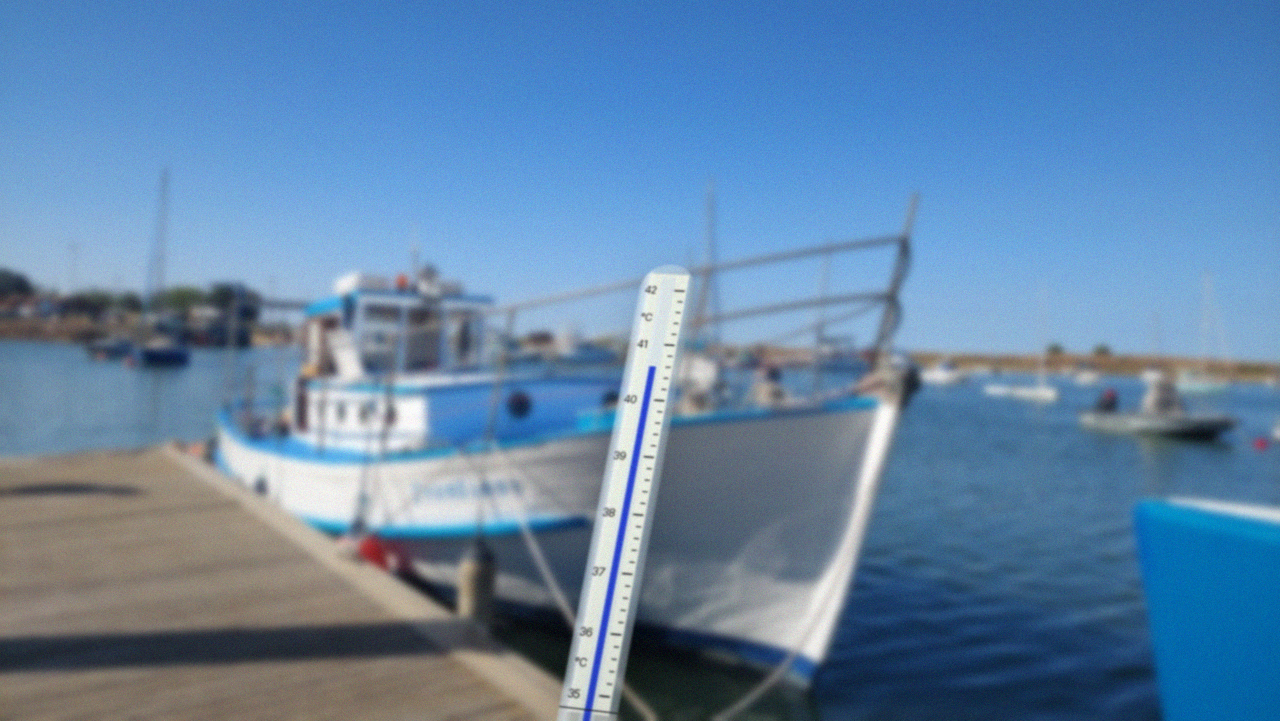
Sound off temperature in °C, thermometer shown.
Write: 40.6 °C
